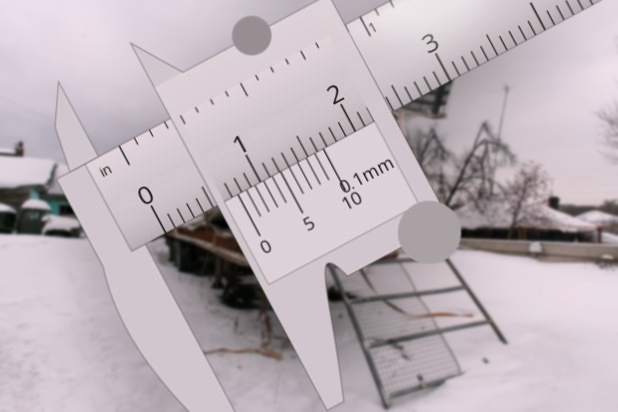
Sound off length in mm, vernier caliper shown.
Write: 7.6 mm
